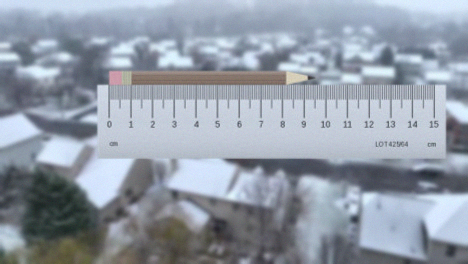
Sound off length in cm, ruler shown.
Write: 9.5 cm
